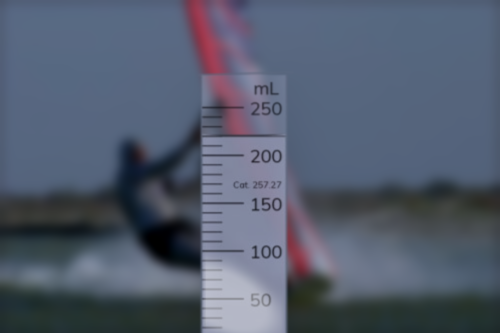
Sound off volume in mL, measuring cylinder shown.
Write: 220 mL
